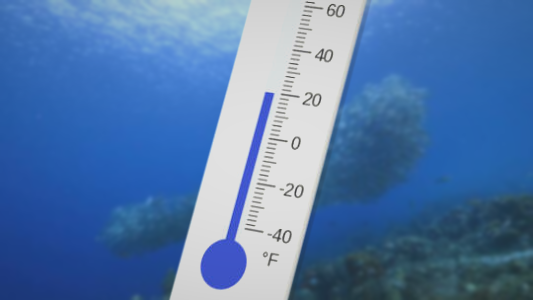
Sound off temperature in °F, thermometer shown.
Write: 20 °F
